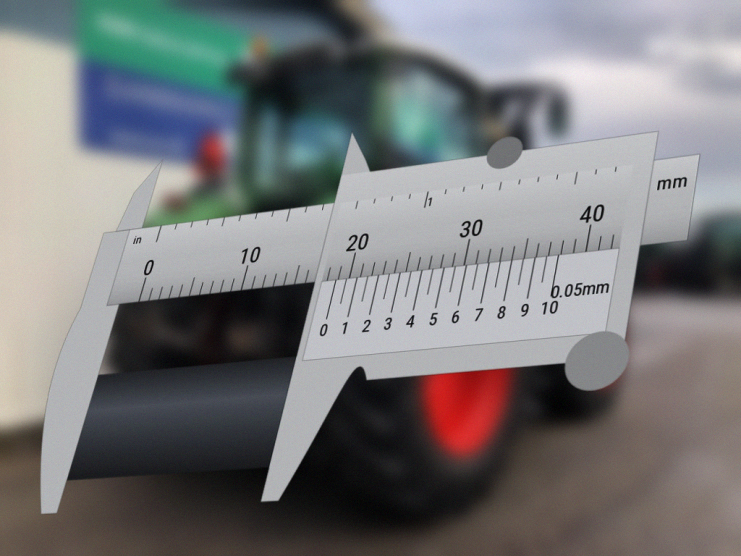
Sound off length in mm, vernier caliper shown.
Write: 18.8 mm
